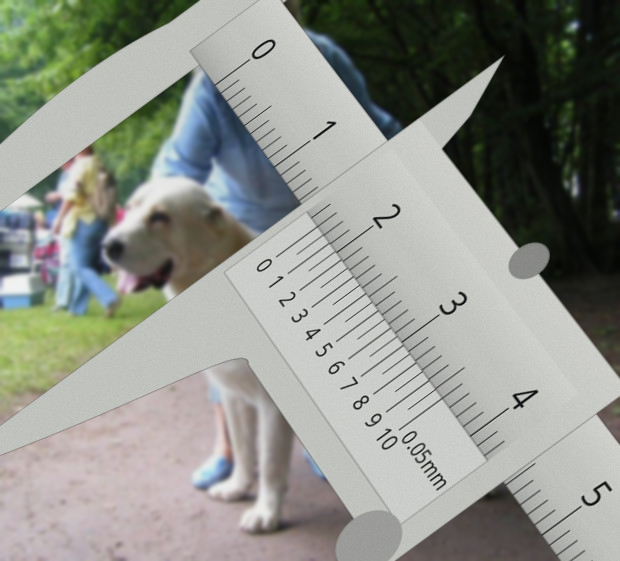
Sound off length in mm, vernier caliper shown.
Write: 17.0 mm
